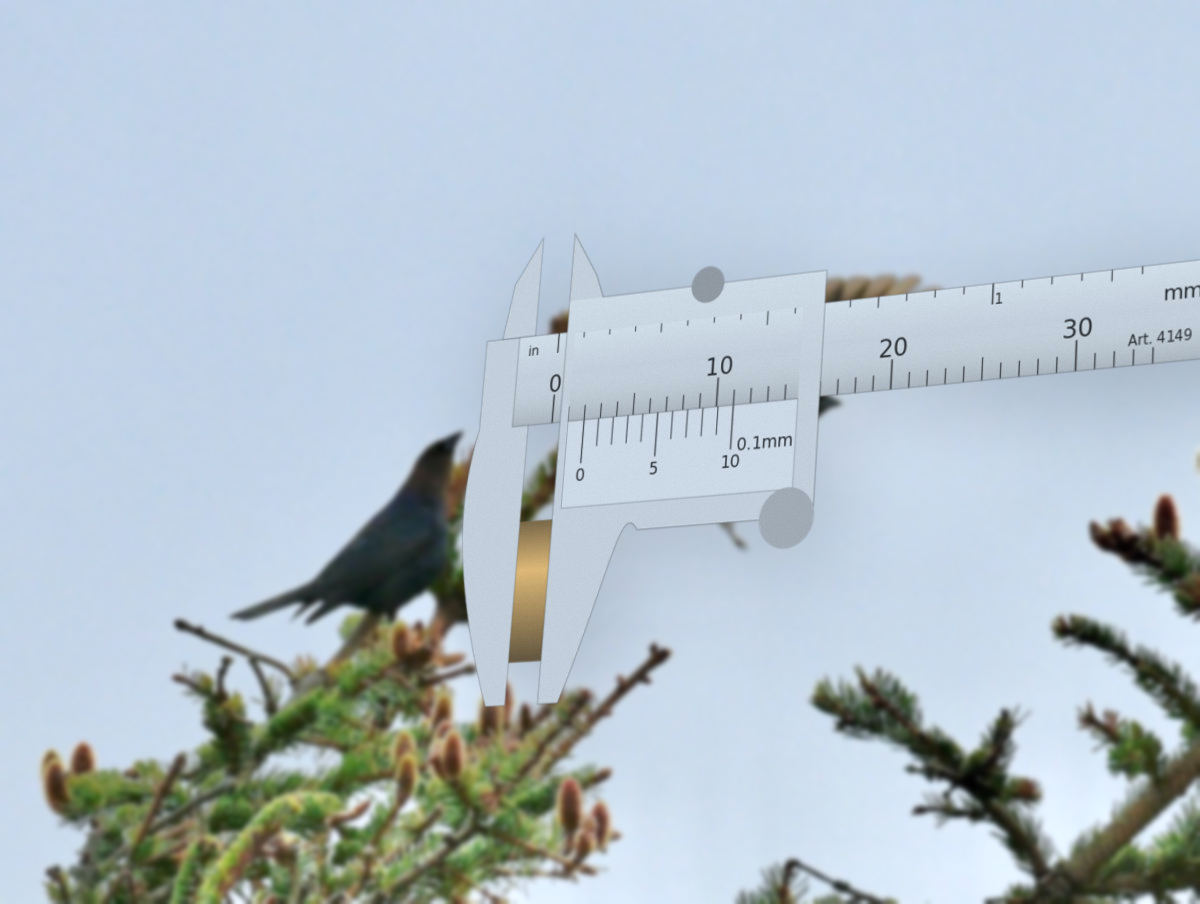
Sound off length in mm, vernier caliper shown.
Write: 2.0 mm
